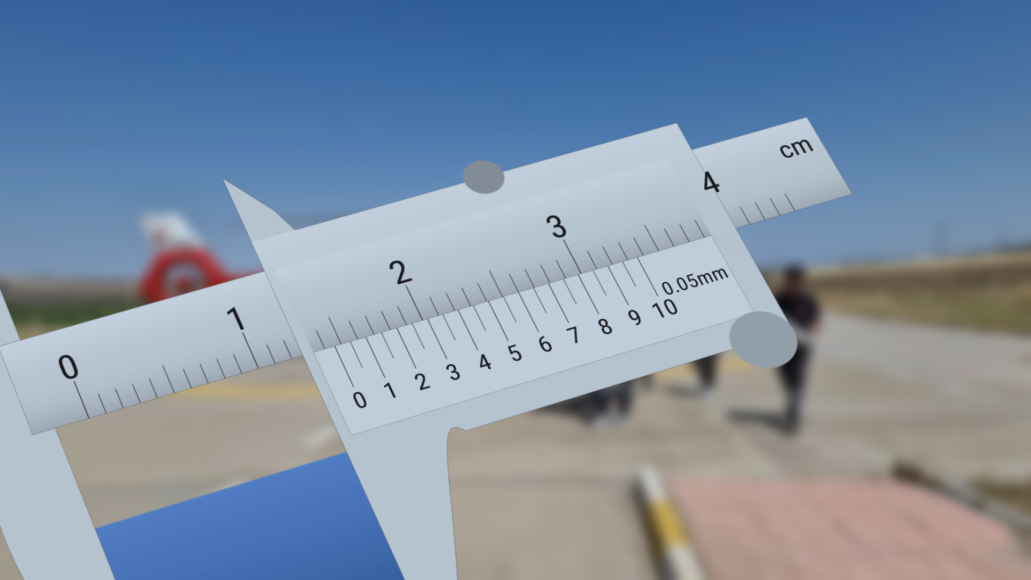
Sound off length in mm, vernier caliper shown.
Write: 14.6 mm
